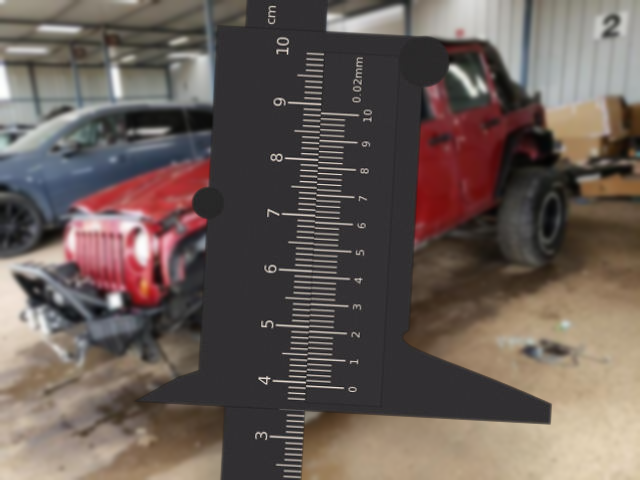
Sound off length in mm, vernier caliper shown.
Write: 39.4 mm
